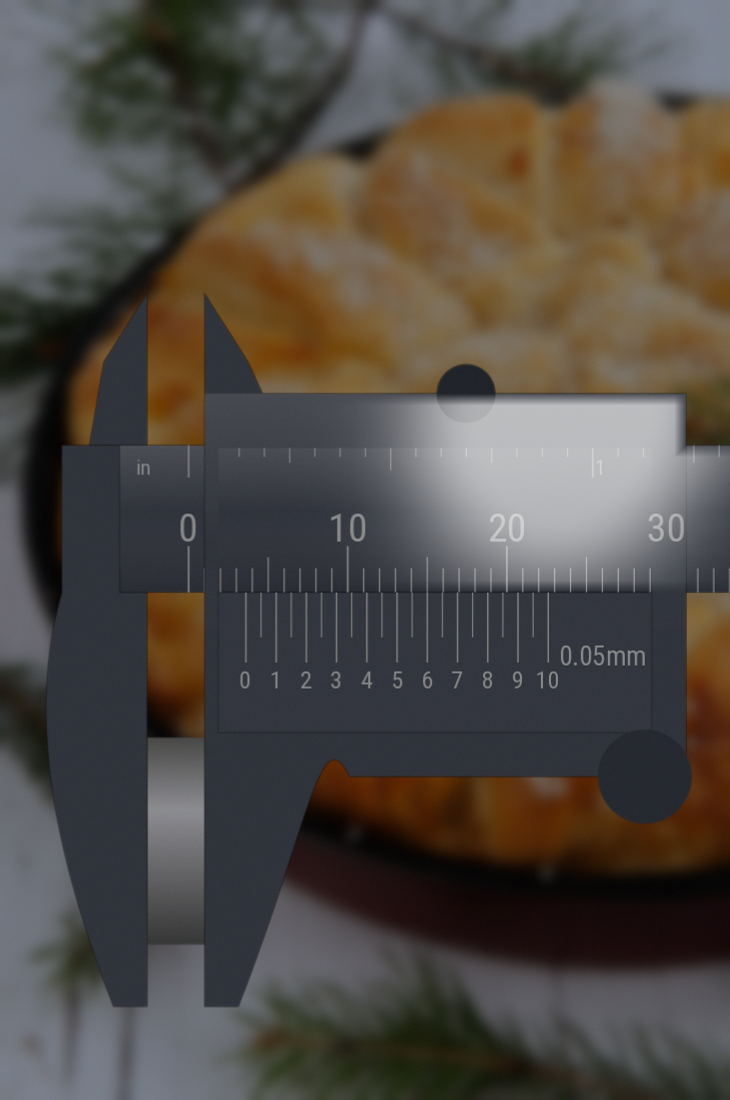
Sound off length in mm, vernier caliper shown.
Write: 3.6 mm
